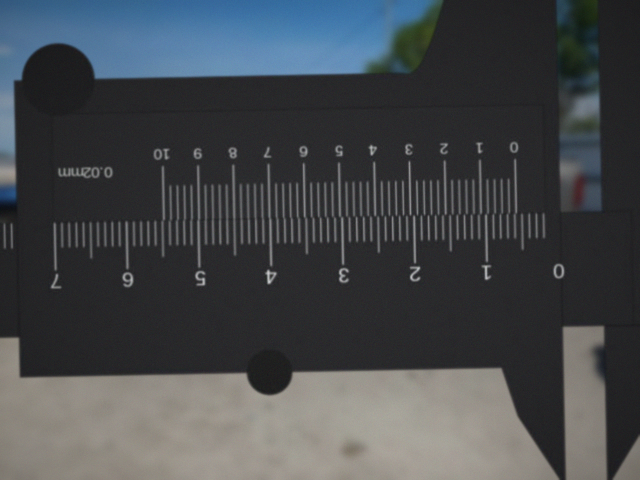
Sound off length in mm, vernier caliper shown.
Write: 5.8 mm
